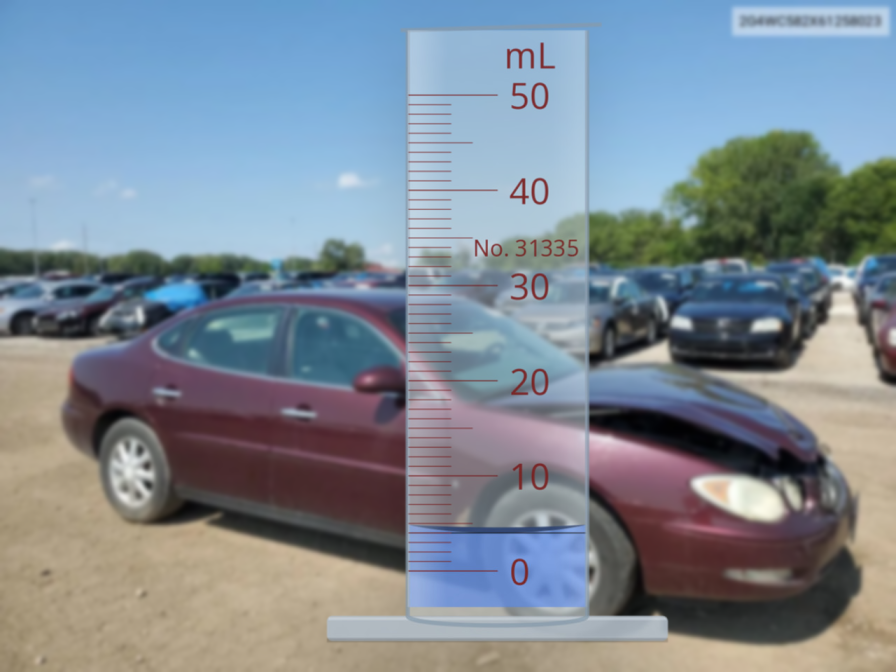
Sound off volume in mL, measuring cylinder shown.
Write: 4 mL
